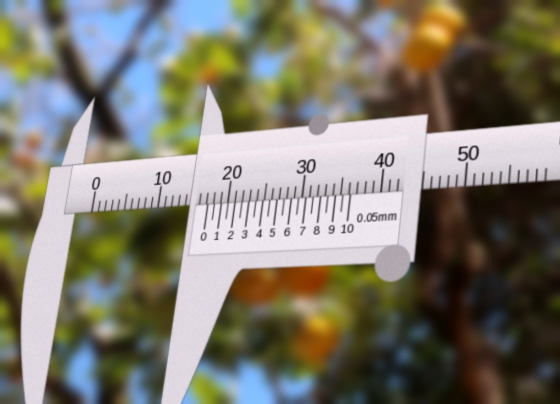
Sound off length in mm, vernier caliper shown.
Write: 17.2 mm
